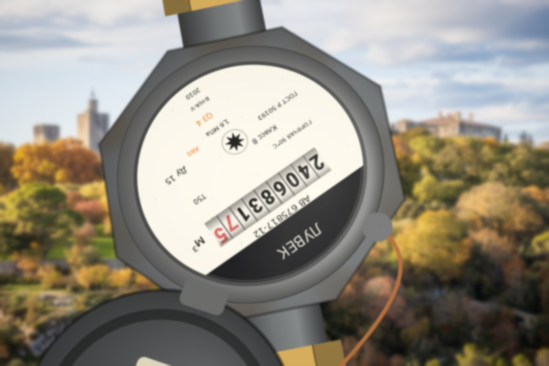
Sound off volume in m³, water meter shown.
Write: 2406831.75 m³
